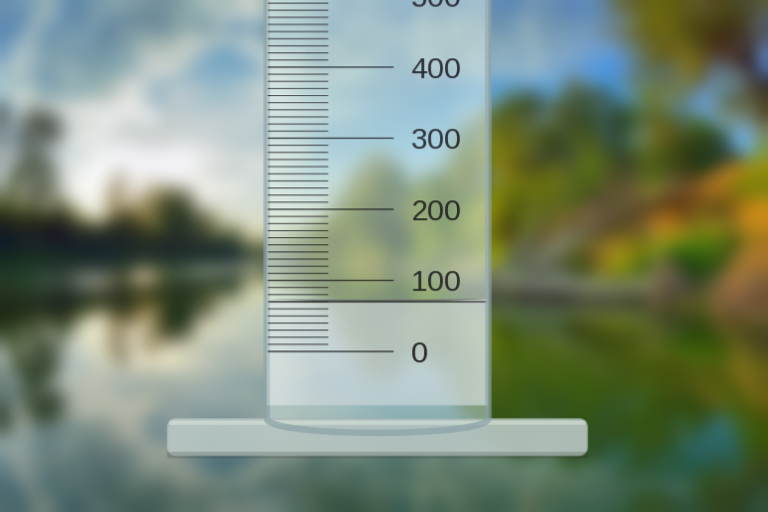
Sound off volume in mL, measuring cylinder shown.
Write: 70 mL
